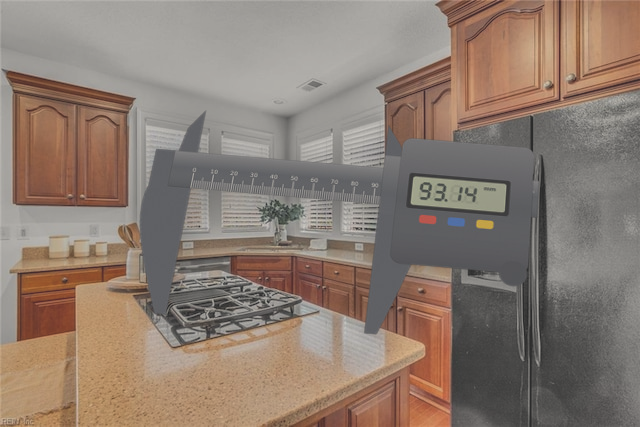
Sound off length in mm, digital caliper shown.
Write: 93.14 mm
